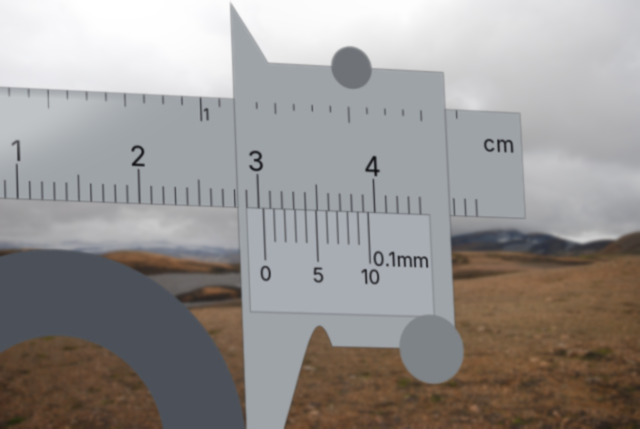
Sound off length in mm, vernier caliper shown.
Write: 30.4 mm
